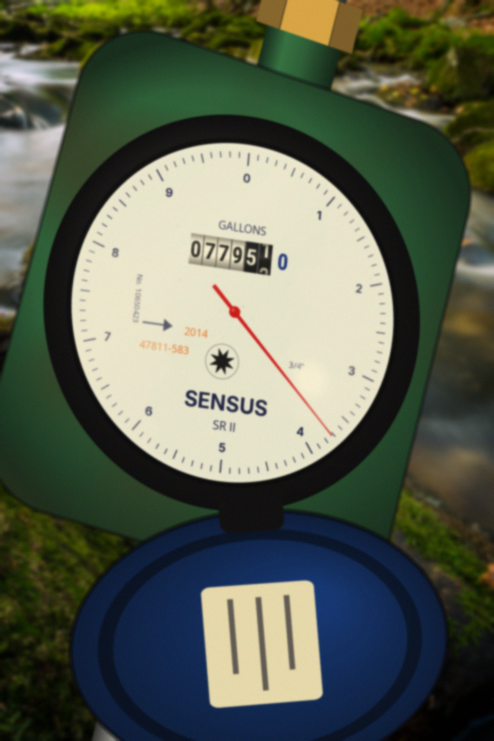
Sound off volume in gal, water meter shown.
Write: 779513.7 gal
